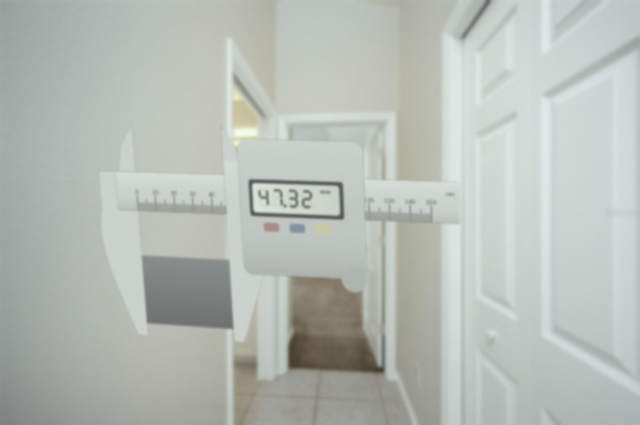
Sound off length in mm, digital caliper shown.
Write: 47.32 mm
